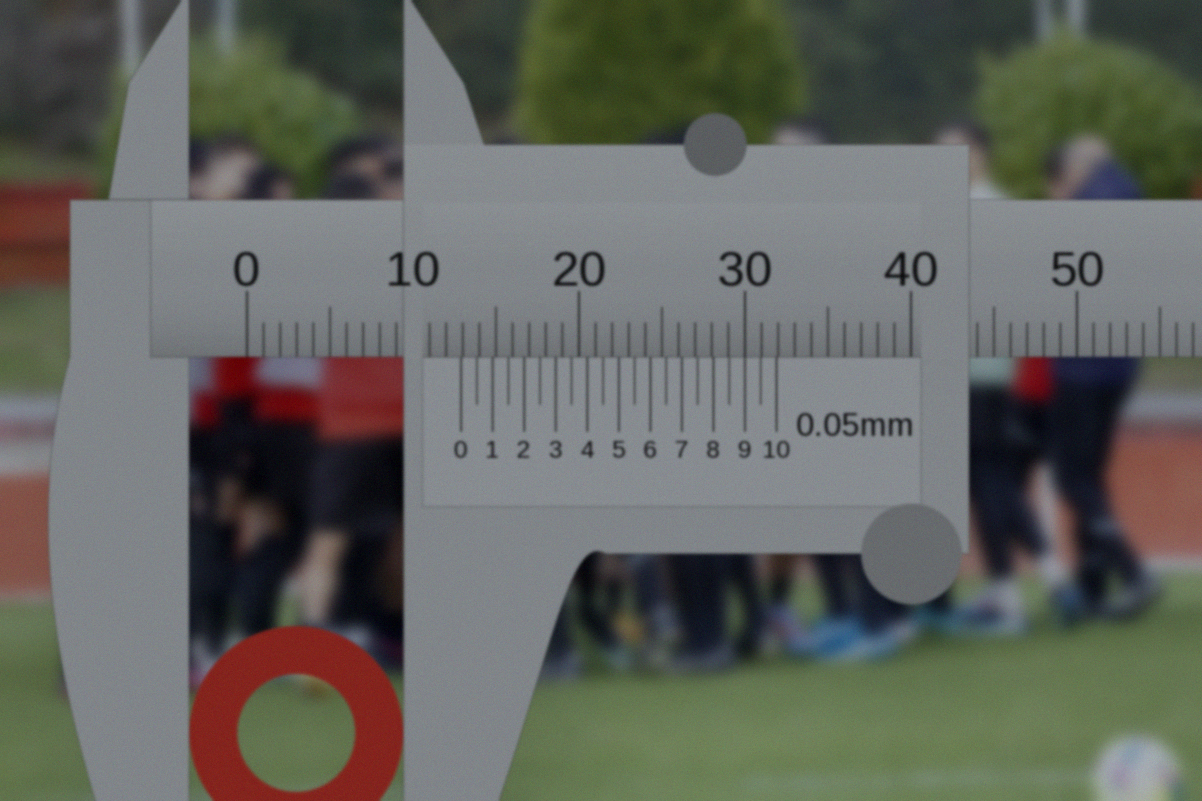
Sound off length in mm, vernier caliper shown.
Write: 12.9 mm
